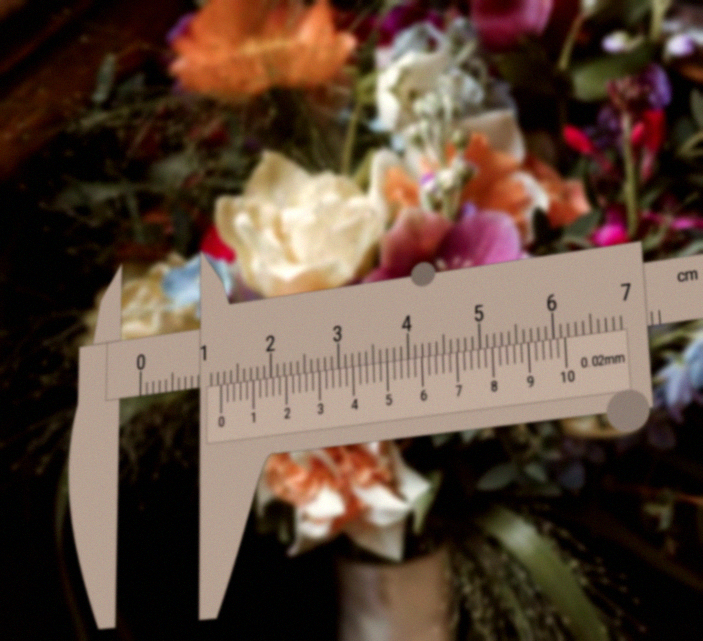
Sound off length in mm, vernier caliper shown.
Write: 12.5 mm
